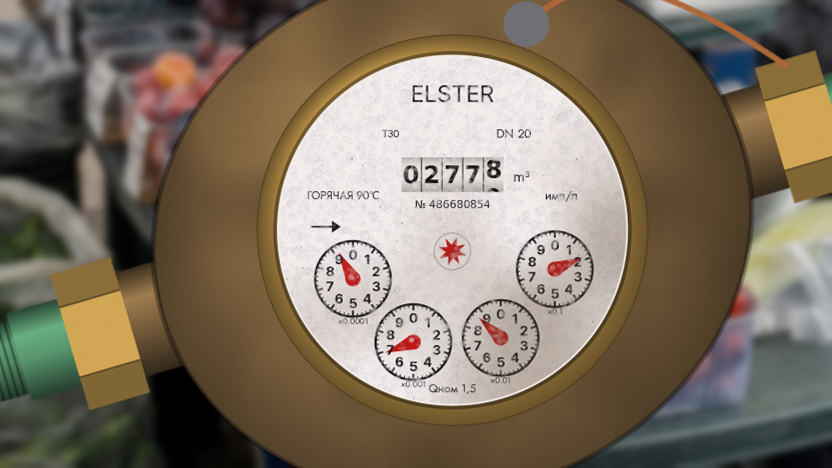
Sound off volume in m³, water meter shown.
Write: 2778.1869 m³
